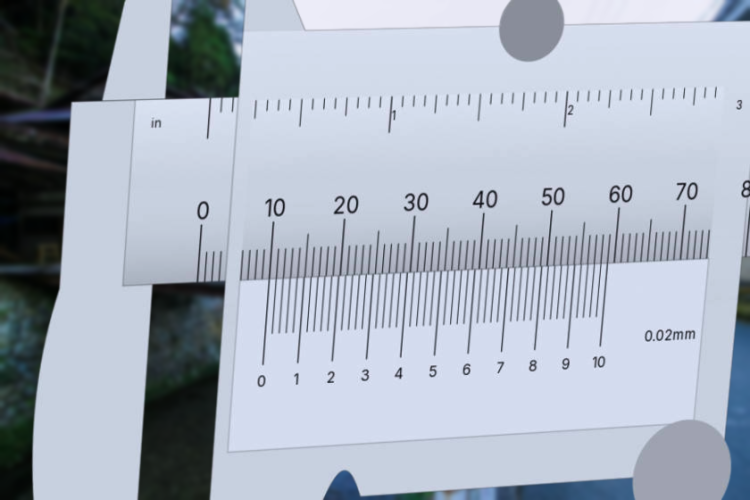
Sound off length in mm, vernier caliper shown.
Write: 10.0 mm
